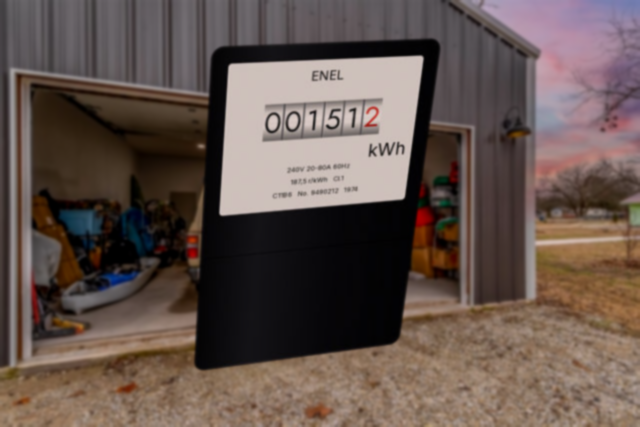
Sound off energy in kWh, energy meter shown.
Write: 151.2 kWh
